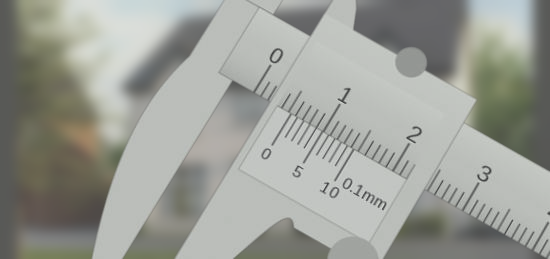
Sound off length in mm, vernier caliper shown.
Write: 5.4 mm
